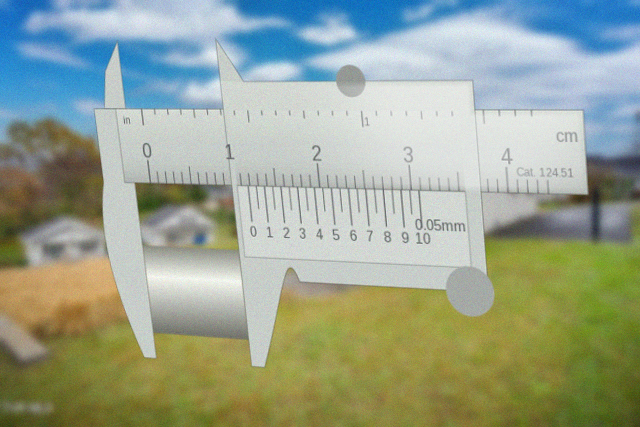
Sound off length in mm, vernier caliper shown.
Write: 11.8 mm
